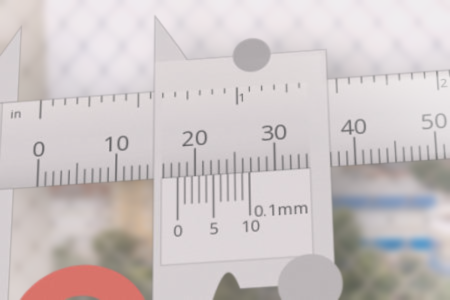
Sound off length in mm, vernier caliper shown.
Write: 17.8 mm
